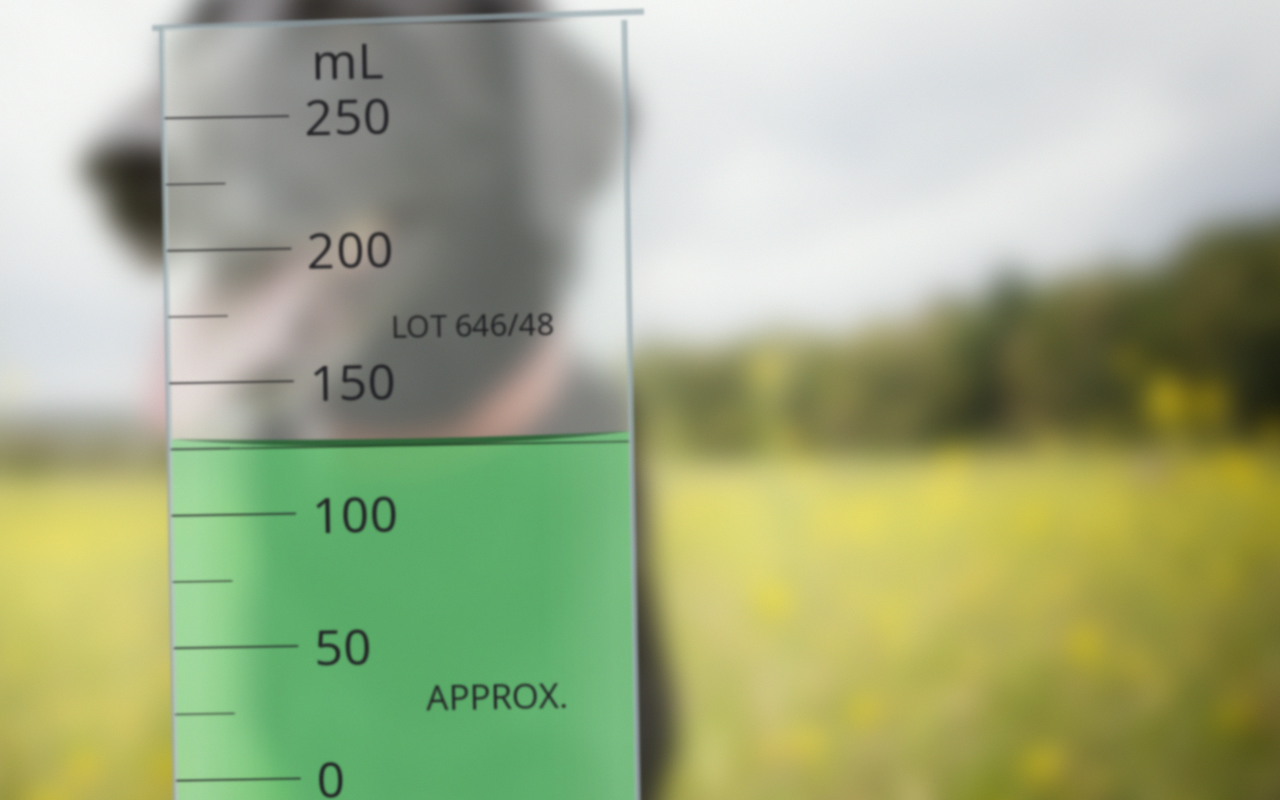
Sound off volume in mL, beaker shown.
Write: 125 mL
